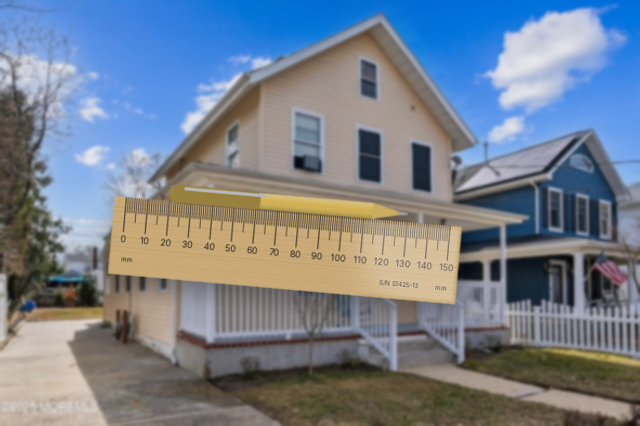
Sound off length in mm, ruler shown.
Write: 110 mm
